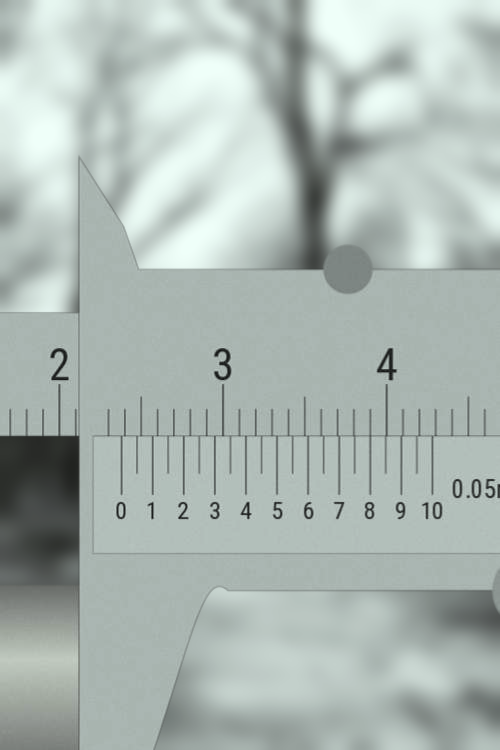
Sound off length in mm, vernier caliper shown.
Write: 23.8 mm
